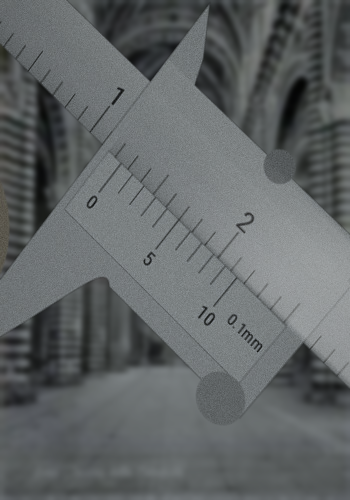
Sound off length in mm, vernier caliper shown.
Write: 12.5 mm
